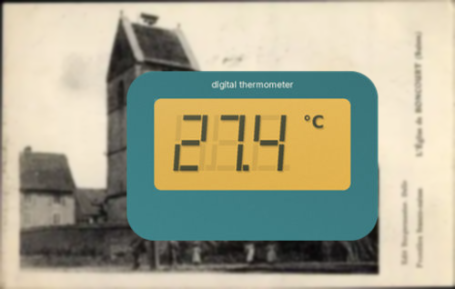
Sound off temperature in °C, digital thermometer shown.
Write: 27.4 °C
